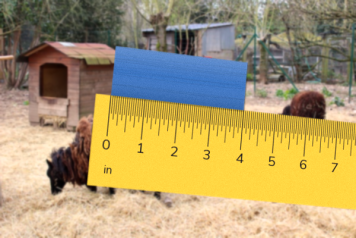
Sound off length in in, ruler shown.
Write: 4 in
